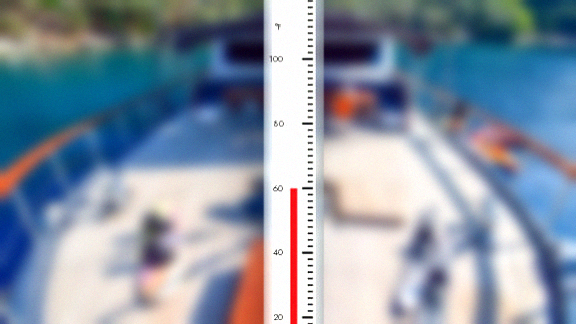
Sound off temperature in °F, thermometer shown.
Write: 60 °F
